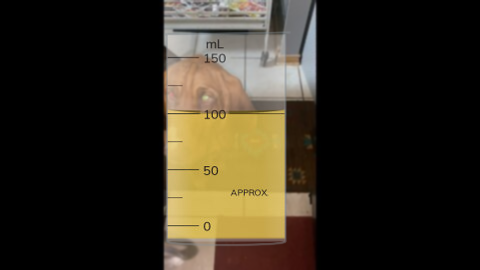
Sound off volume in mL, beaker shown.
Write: 100 mL
